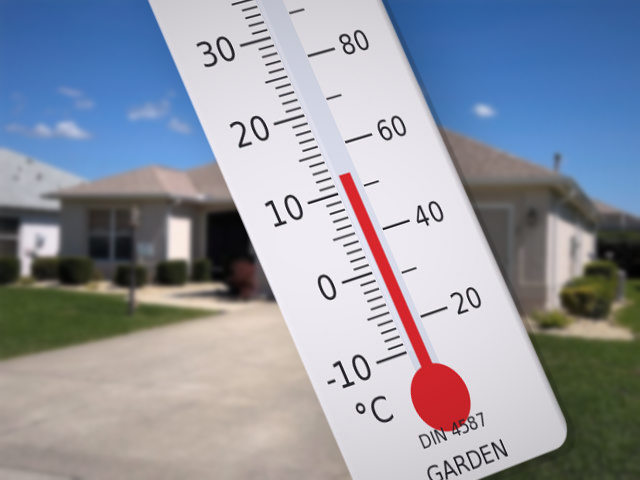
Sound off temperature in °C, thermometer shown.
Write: 12 °C
